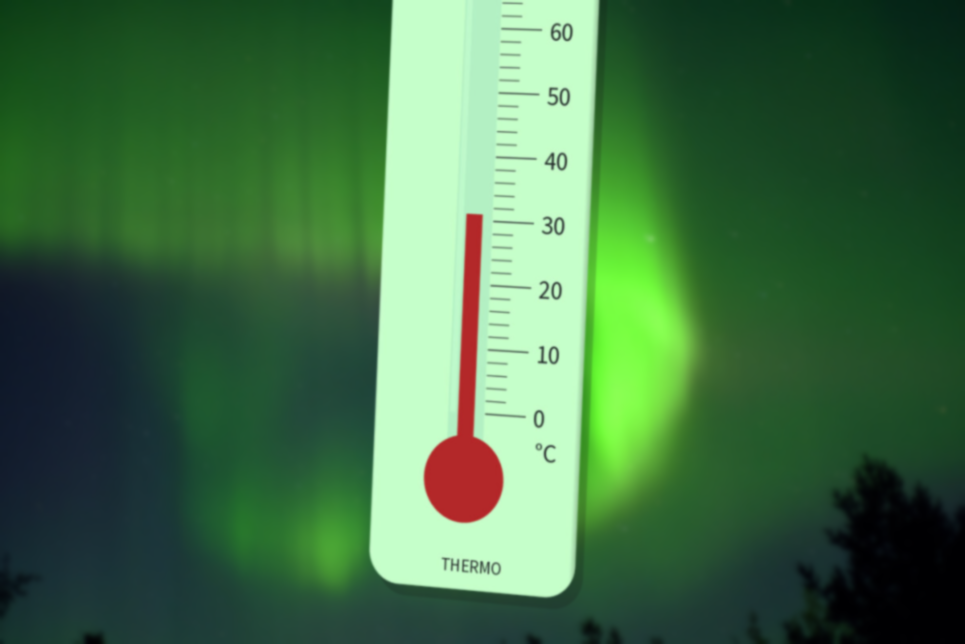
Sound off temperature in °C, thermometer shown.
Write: 31 °C
